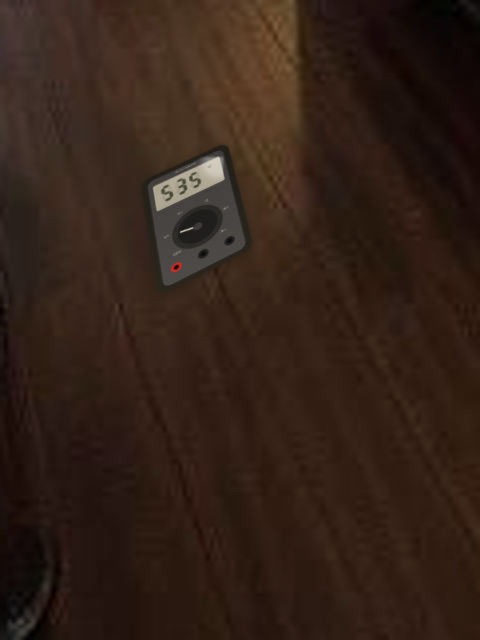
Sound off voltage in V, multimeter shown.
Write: 535 V
